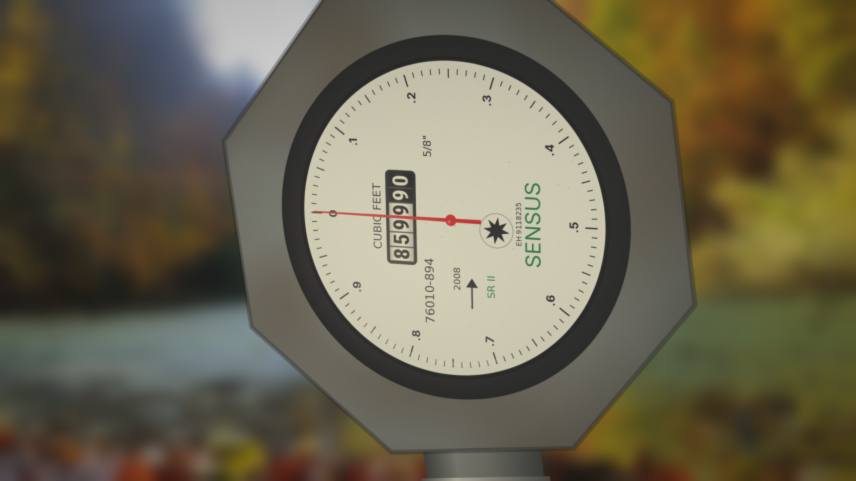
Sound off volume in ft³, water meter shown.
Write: 859990.00 ft³
